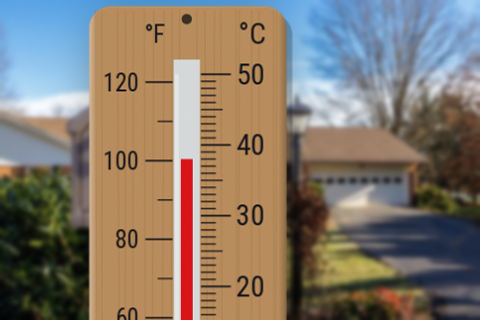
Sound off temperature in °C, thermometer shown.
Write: 38 °C
